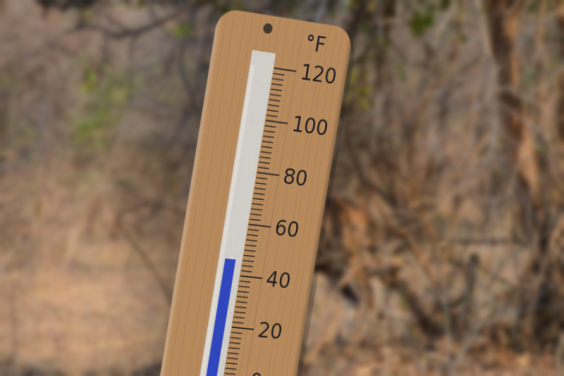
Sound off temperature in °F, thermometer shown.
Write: 46 °F
